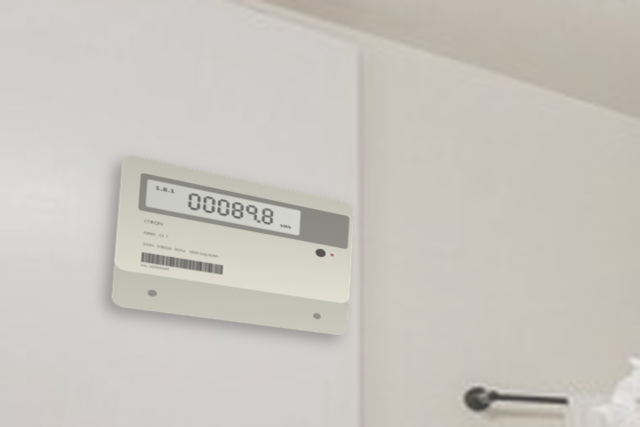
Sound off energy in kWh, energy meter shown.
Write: 89.8 kWh
